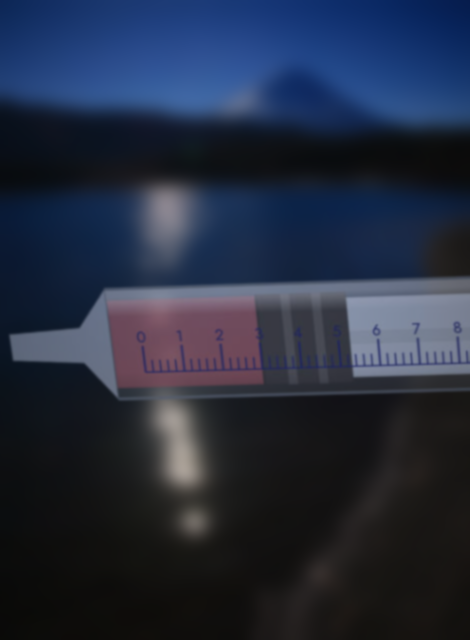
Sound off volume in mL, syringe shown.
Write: 3 mL
